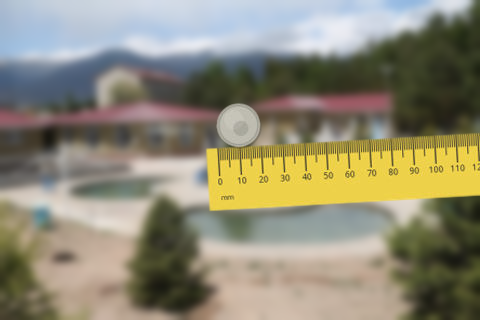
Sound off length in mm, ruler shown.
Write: 20 mm
